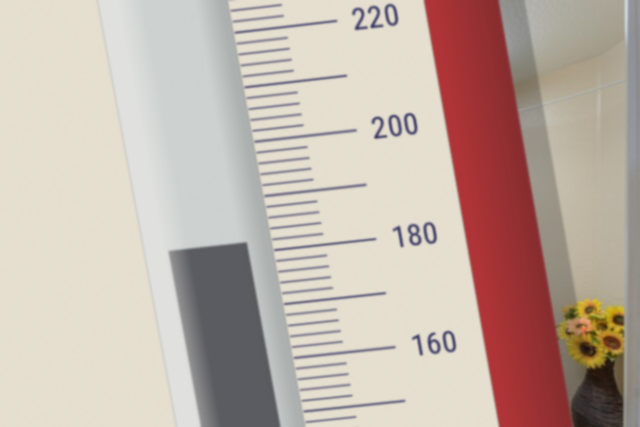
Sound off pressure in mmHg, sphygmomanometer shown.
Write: 182 mmHg
